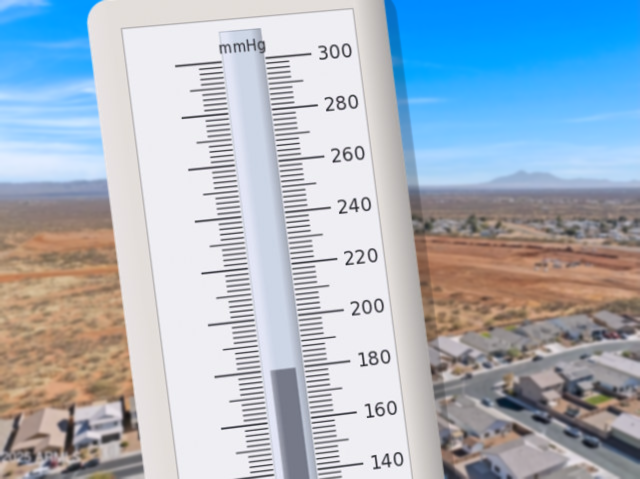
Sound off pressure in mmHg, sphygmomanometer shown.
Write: 180 mmHg
